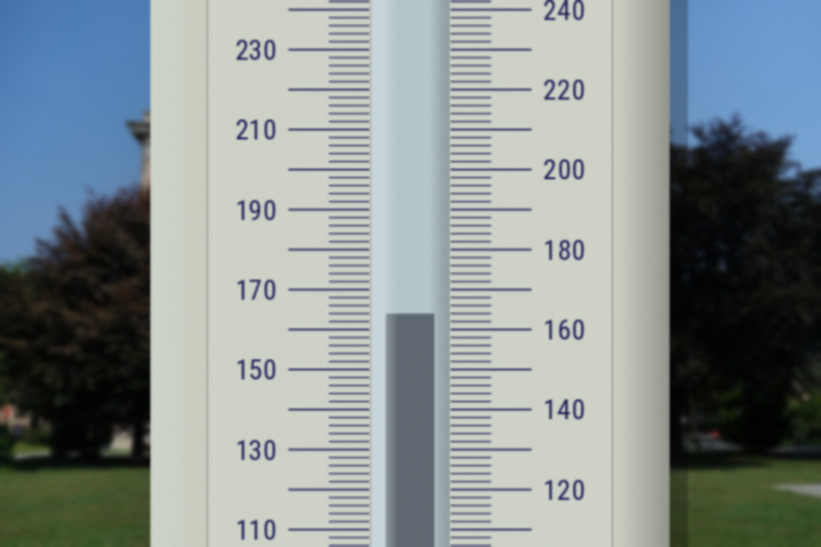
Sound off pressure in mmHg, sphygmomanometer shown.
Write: 164 mmHg
